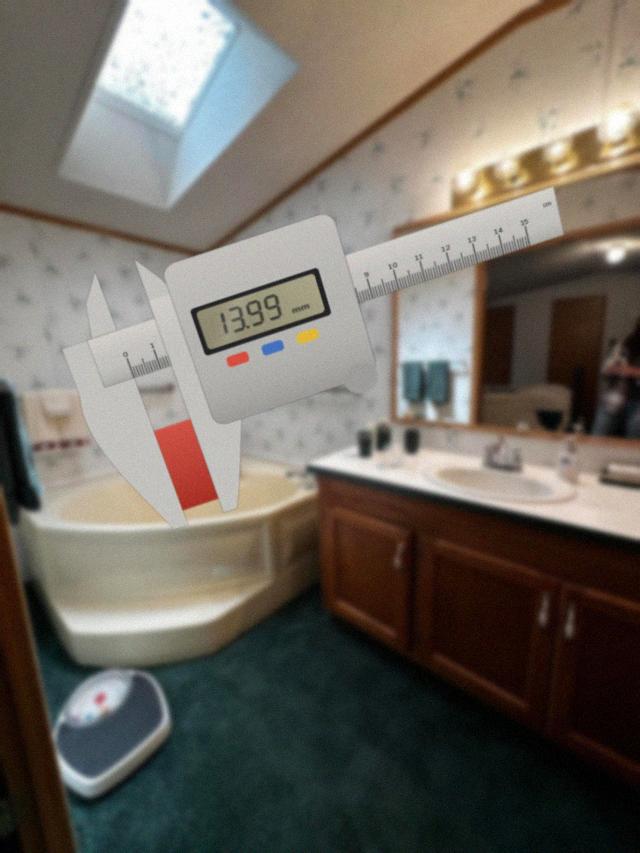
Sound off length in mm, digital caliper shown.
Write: 13.99 mm
